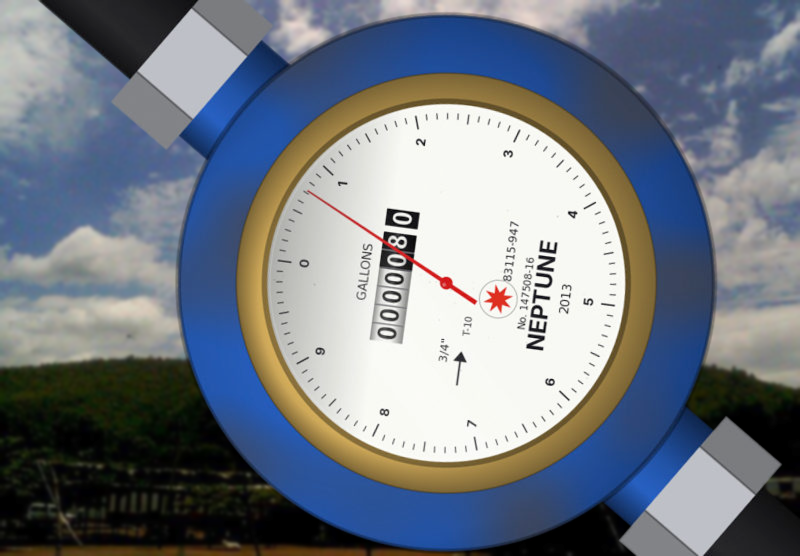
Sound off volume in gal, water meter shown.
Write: 80.7 gal
